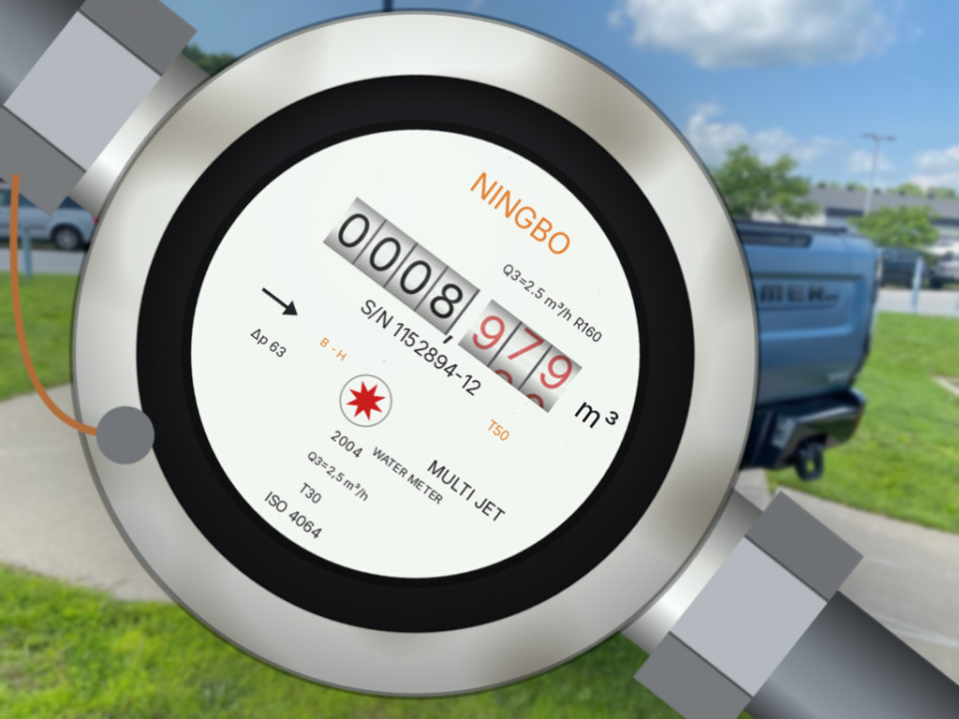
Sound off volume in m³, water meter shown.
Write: 8.979 m³
